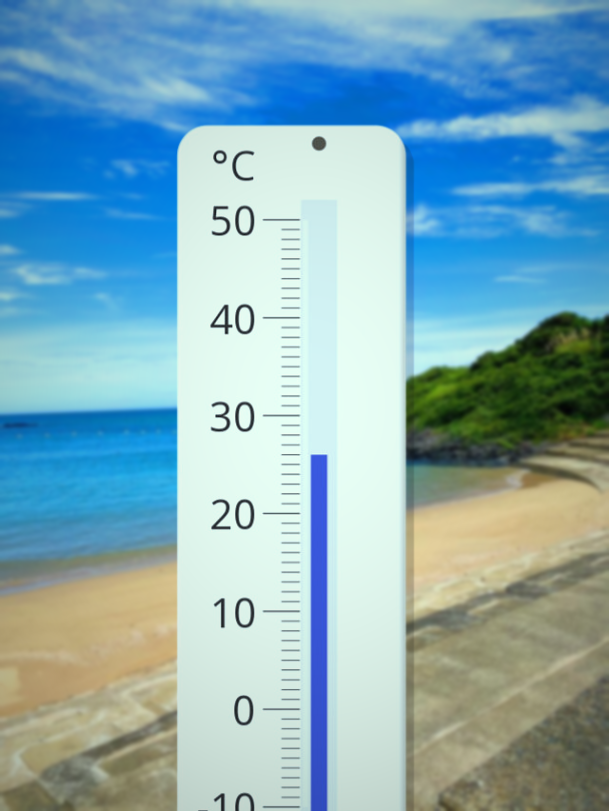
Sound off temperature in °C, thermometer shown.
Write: 26 °C
